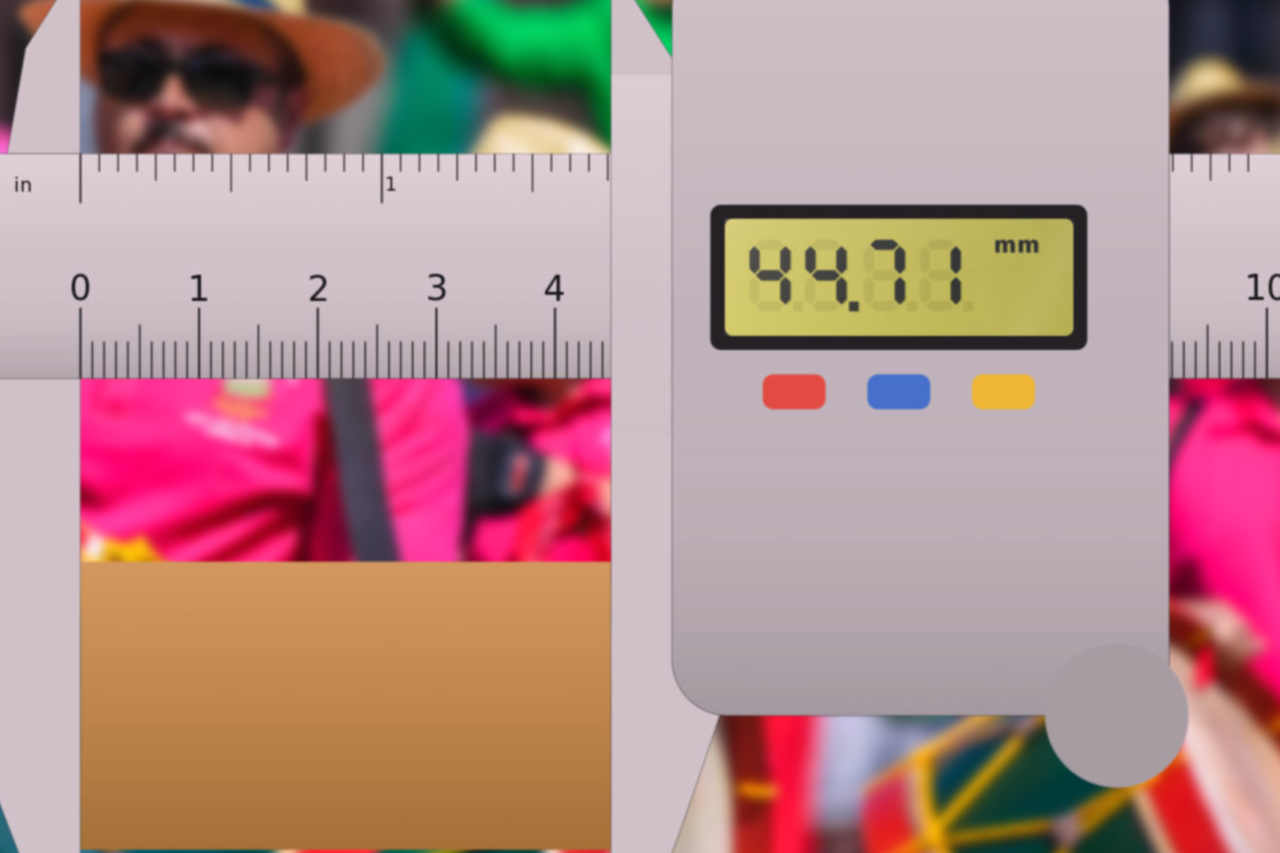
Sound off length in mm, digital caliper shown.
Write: 44.71 mm
